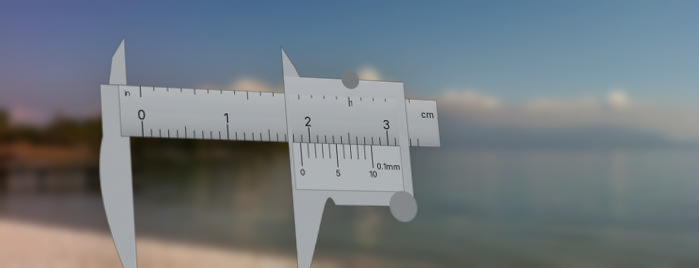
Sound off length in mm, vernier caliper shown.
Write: 18.8 mm
